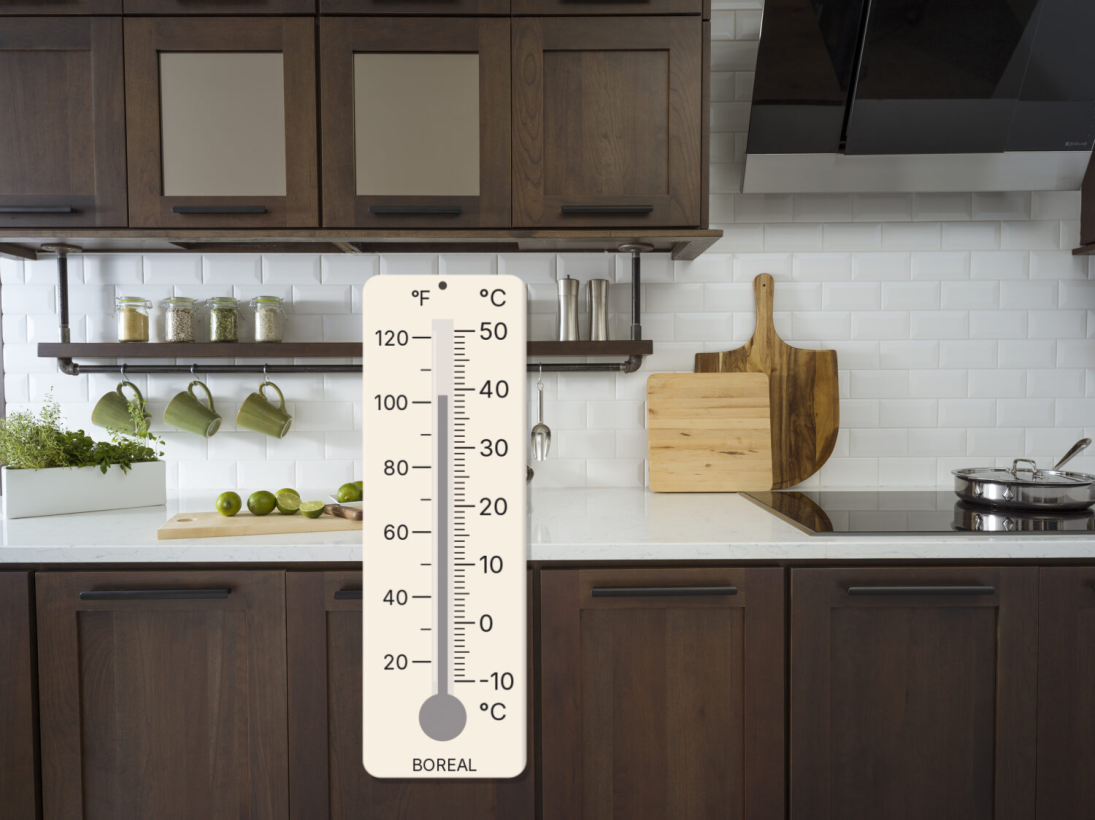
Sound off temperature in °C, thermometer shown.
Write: 39 °C
